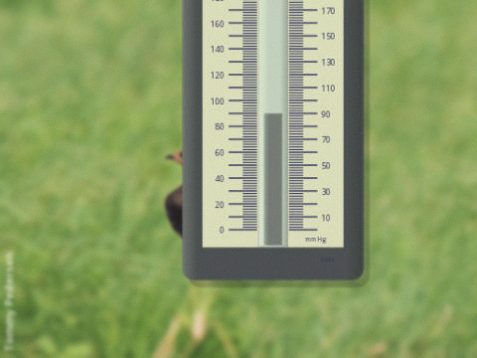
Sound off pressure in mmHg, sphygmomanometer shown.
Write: 90 mmHg
